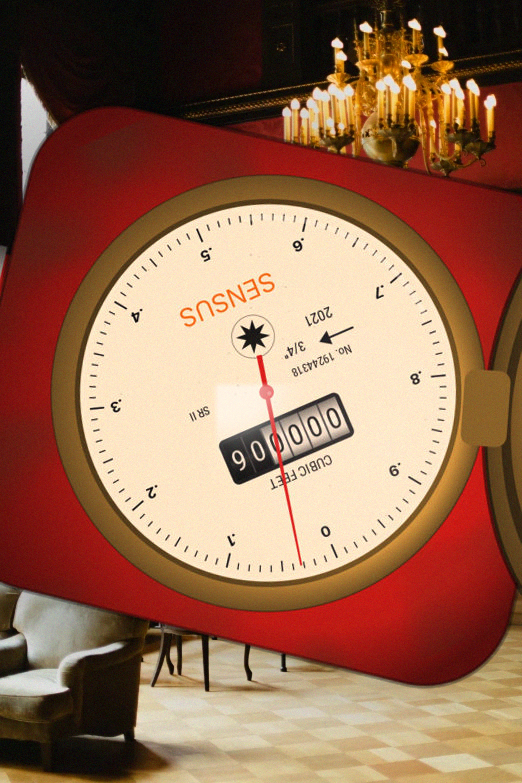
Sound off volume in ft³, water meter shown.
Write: 6.03 ft³
